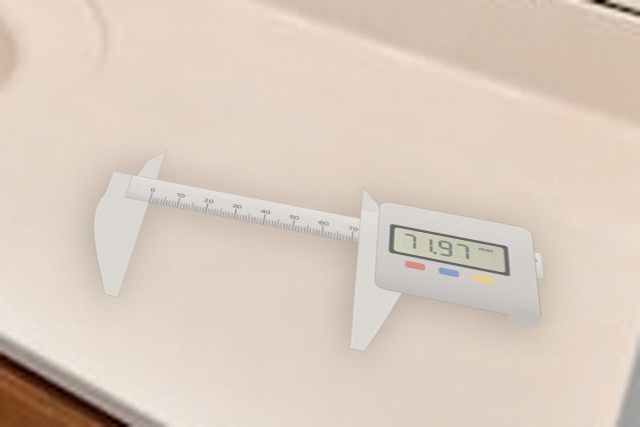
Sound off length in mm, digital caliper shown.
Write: 71.97 mm
